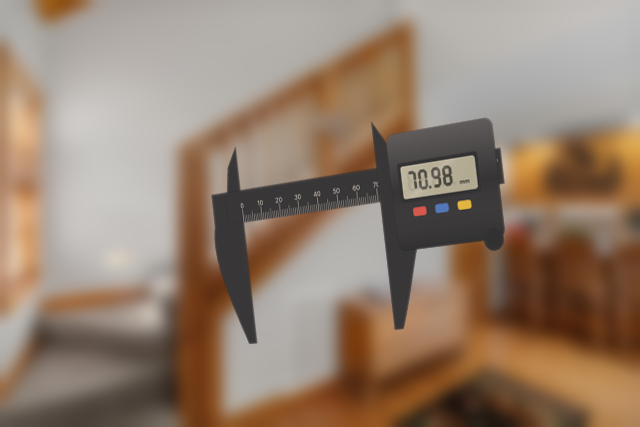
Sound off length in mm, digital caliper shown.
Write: 70.98 mm
